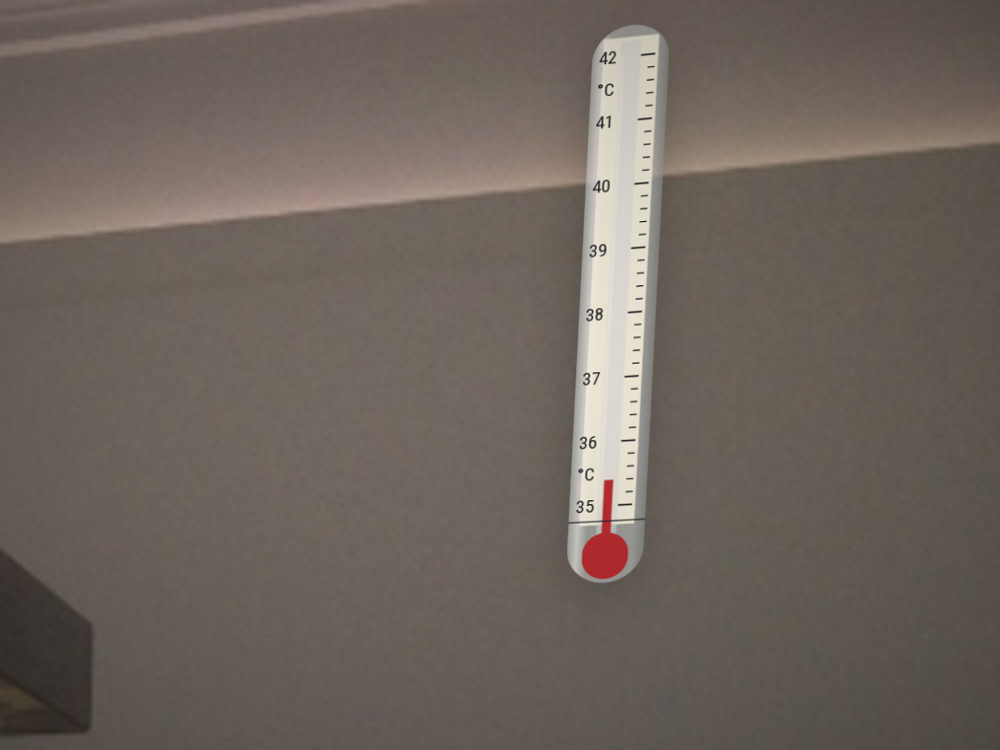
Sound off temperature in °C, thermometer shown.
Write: 35.4 °C
